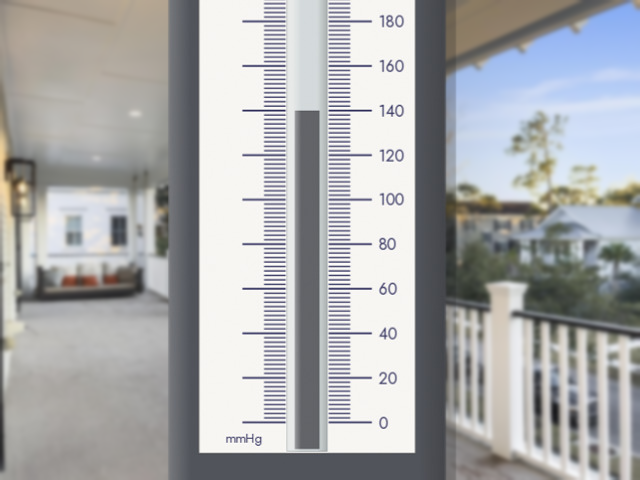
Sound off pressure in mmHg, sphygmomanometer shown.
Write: 140 mmHg
